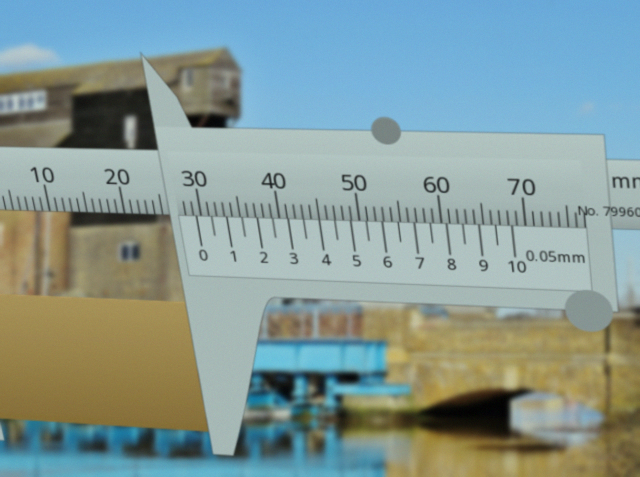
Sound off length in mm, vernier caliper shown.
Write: 29.4 mm
